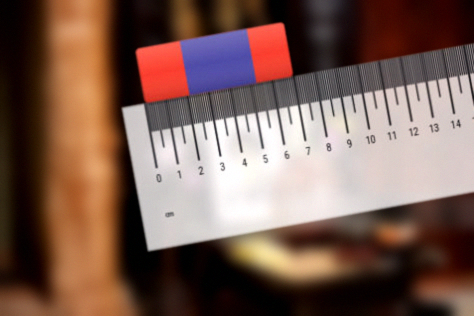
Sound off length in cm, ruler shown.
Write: 7 cm
